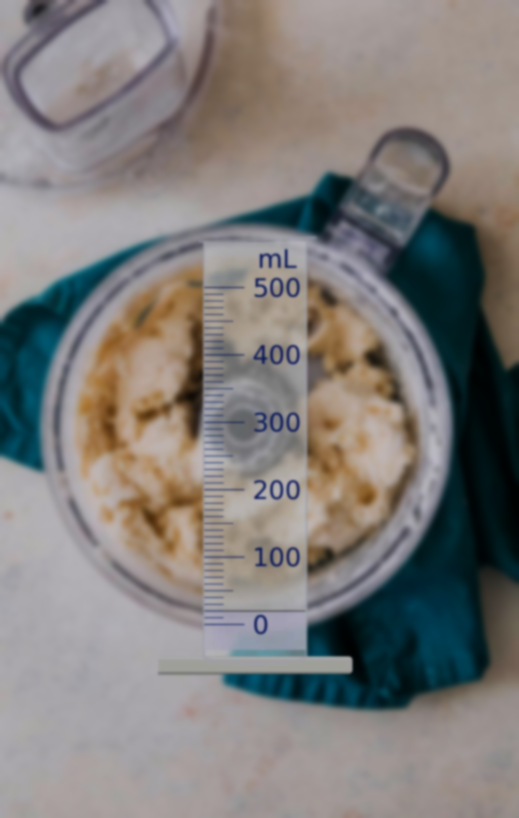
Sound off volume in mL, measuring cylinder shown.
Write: 20 mL
